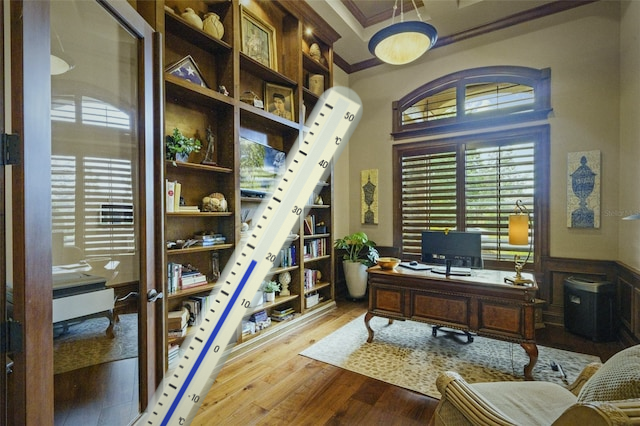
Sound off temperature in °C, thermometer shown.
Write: 18 °C
